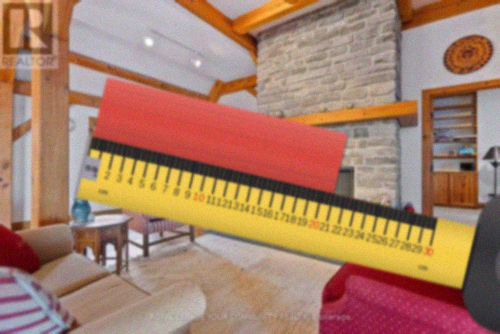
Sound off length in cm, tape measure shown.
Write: 21 cm
